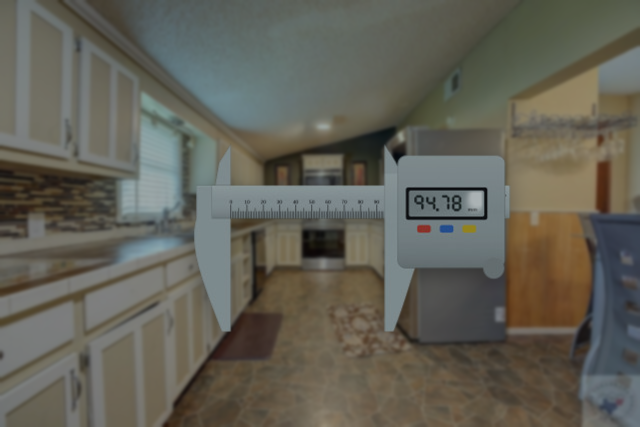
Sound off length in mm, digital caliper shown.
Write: 94.78 mm
